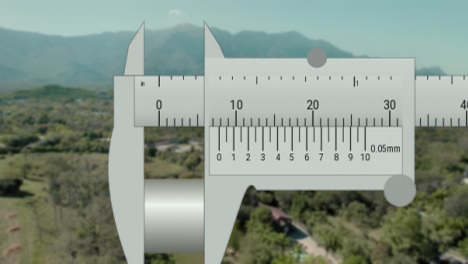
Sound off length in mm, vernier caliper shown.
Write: 7.8 mm
